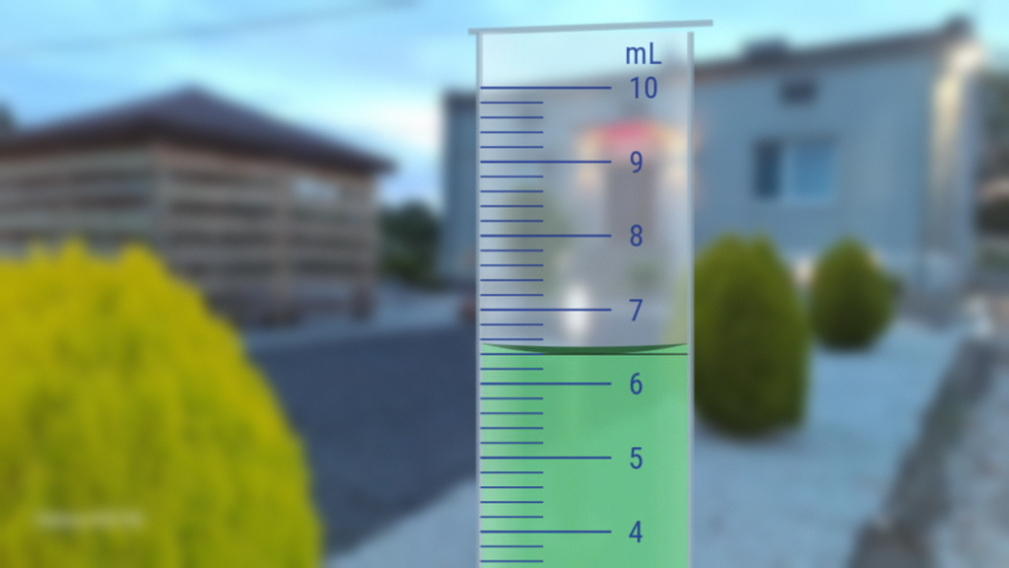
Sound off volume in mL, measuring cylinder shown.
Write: 6.4 mL
